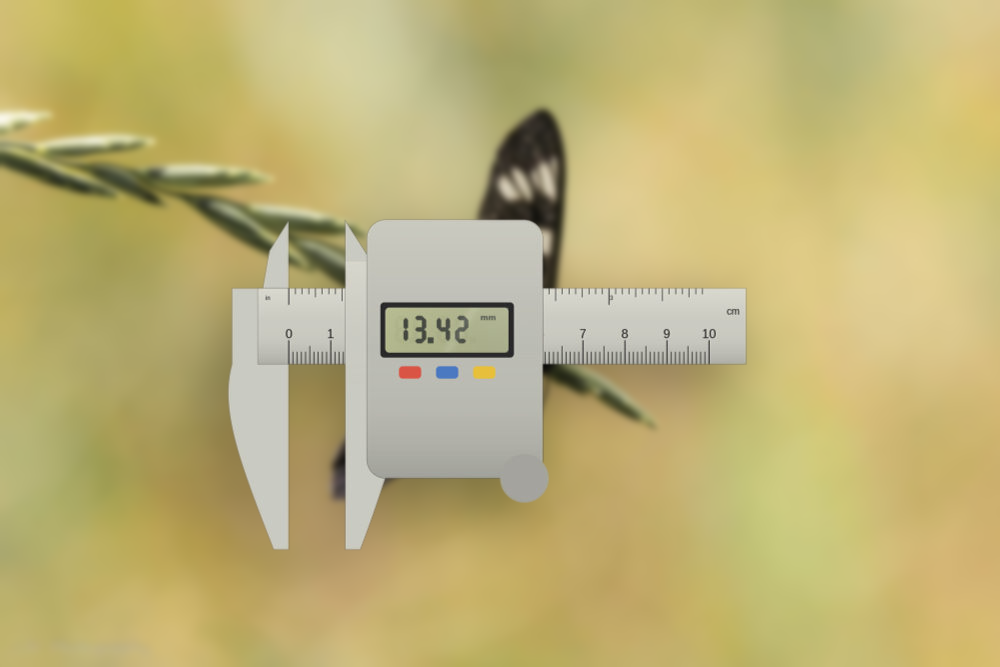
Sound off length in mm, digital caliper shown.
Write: 13.42 mm
